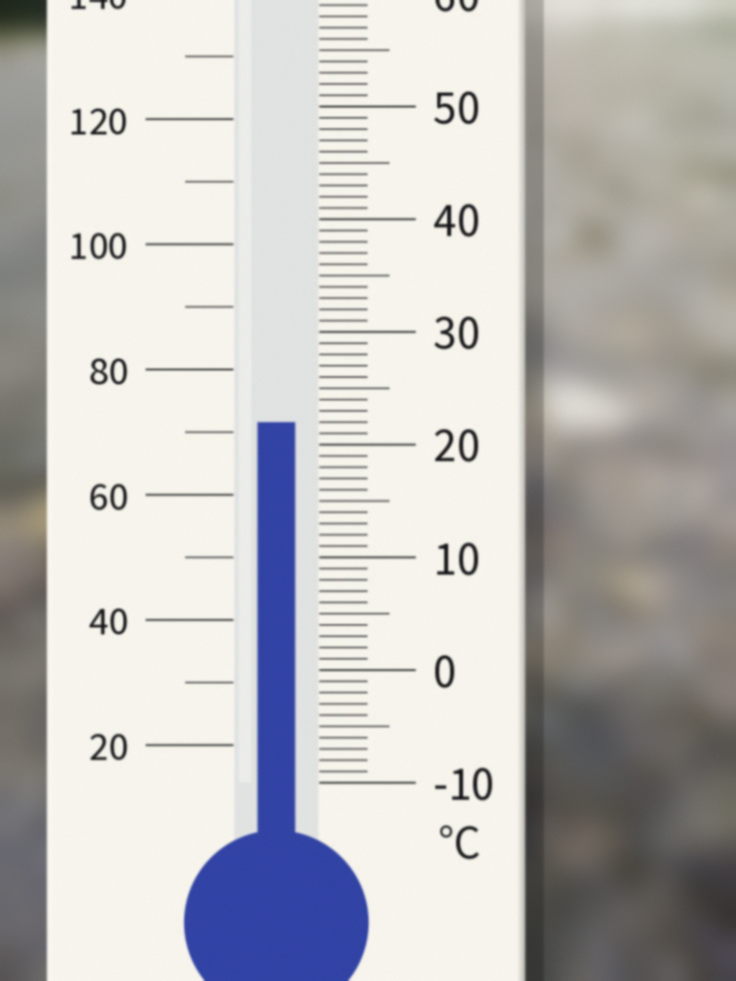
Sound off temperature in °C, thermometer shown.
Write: 22 °C
